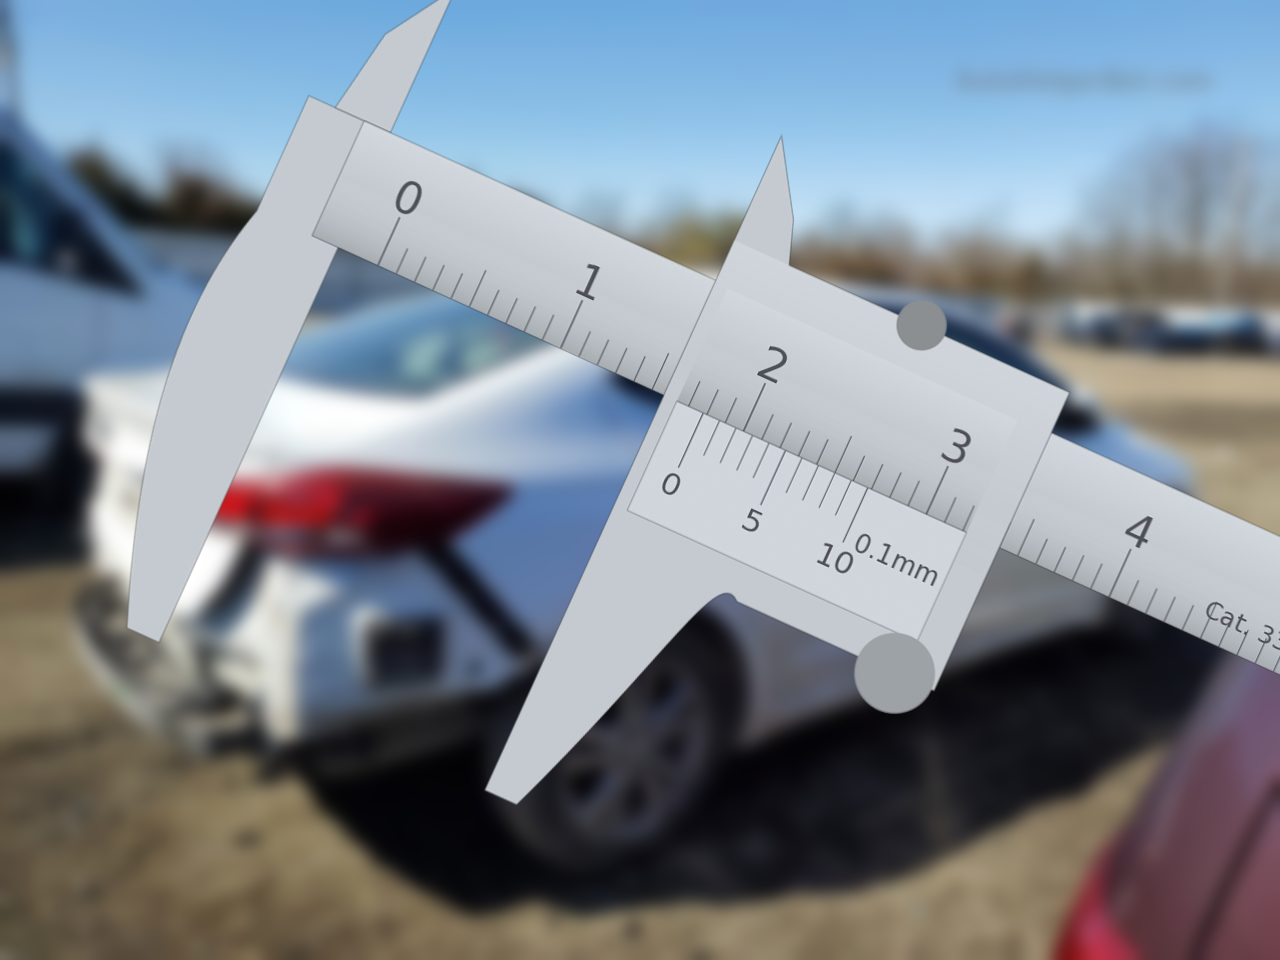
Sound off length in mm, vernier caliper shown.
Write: 17.8 mm
